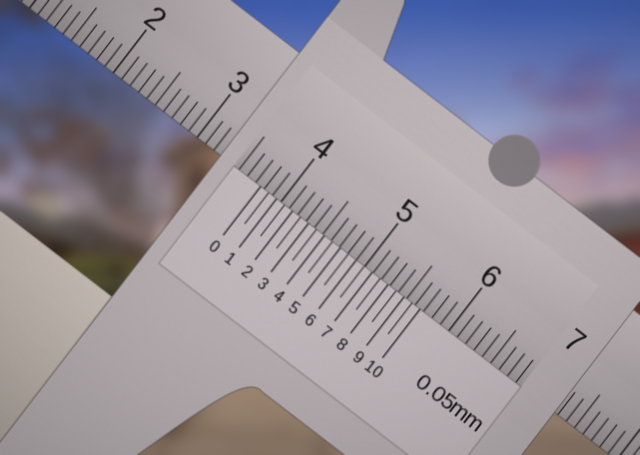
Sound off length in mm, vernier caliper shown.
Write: 37.6 mm
